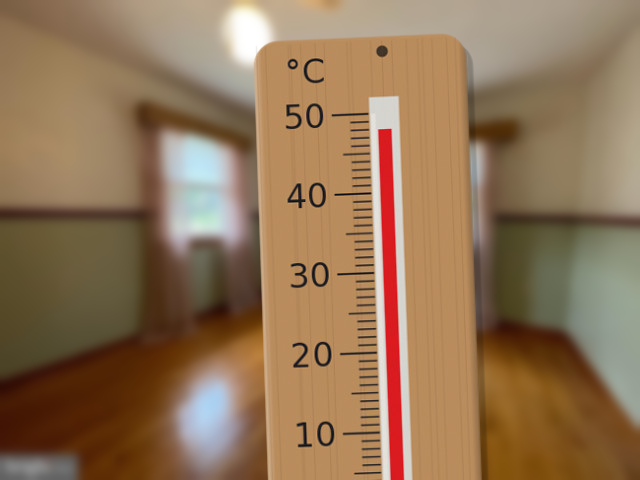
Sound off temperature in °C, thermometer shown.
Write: 48 °C
